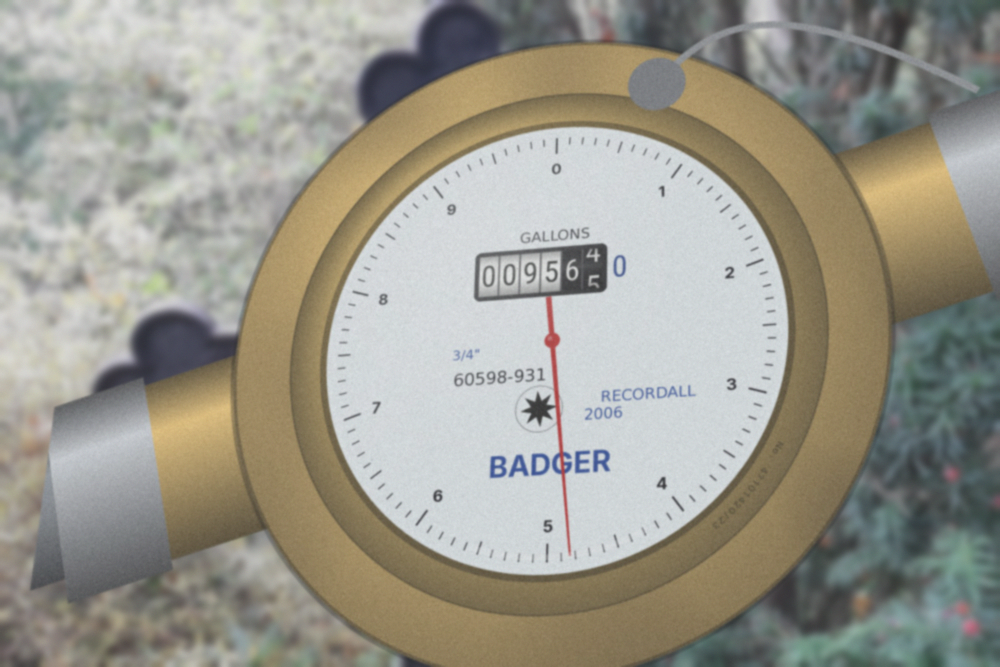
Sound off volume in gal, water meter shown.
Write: 95644.8 gal
